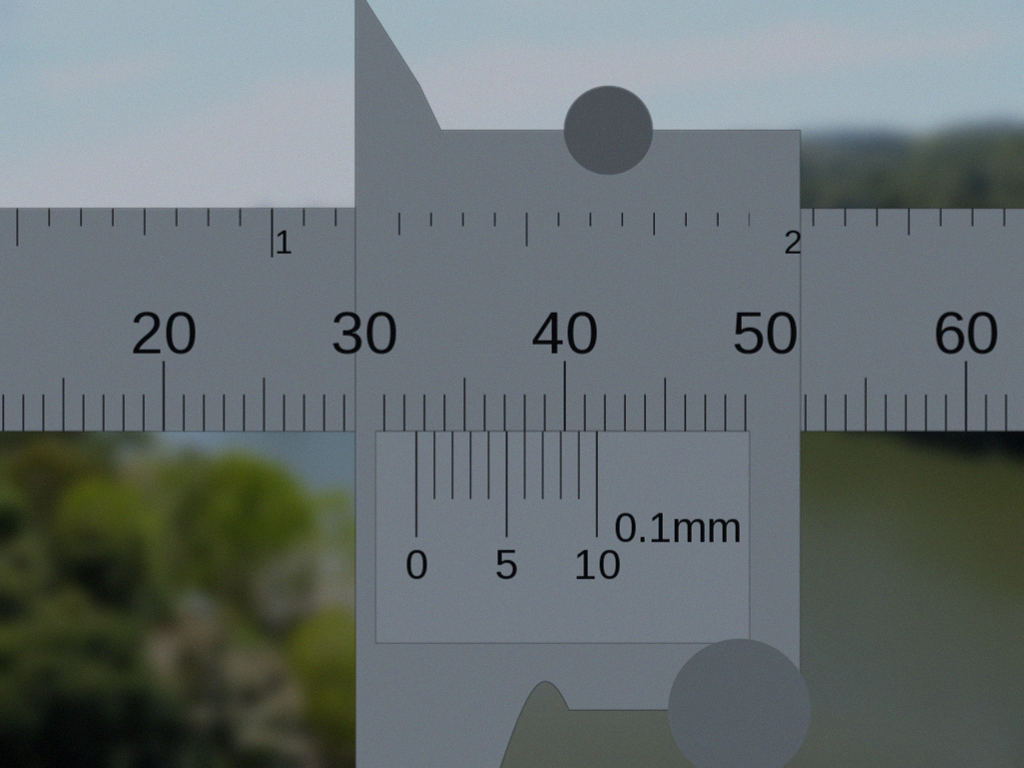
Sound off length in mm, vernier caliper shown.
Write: 32.6 mm
